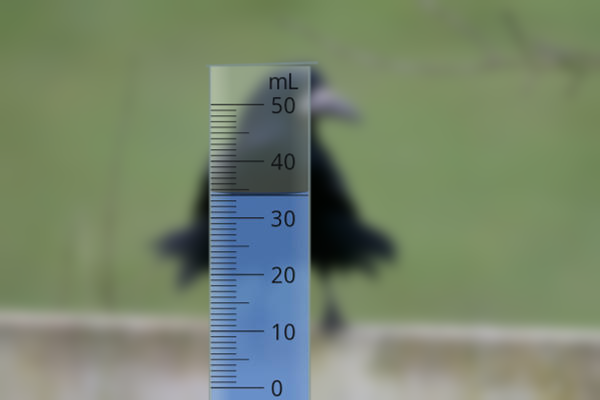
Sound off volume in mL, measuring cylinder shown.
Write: 34 mL
